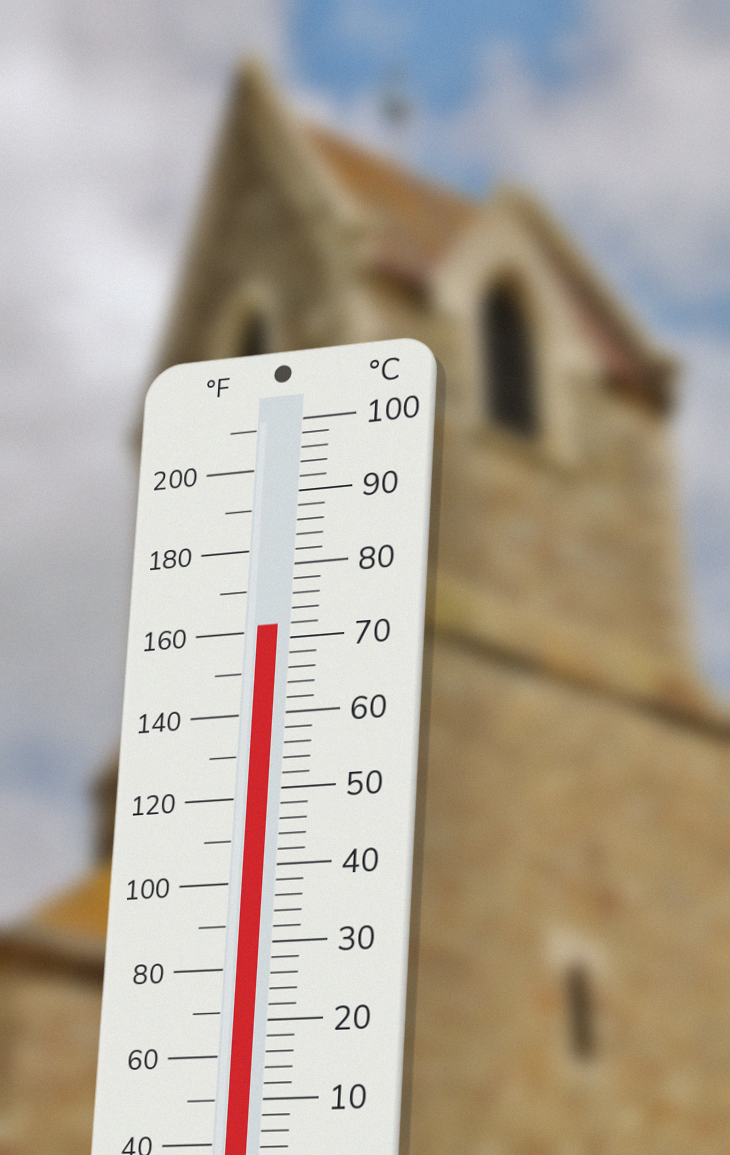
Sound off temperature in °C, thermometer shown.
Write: 72 °C
